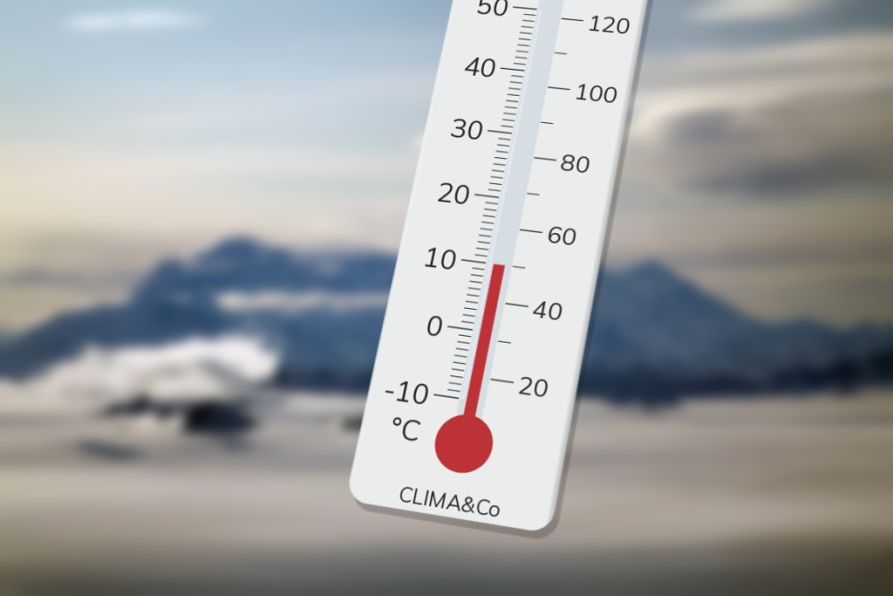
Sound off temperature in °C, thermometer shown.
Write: 10 °C
